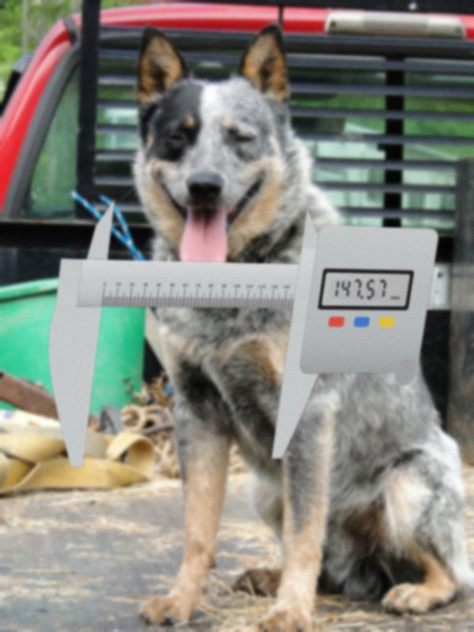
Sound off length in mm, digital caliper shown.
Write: 147.57 mm
